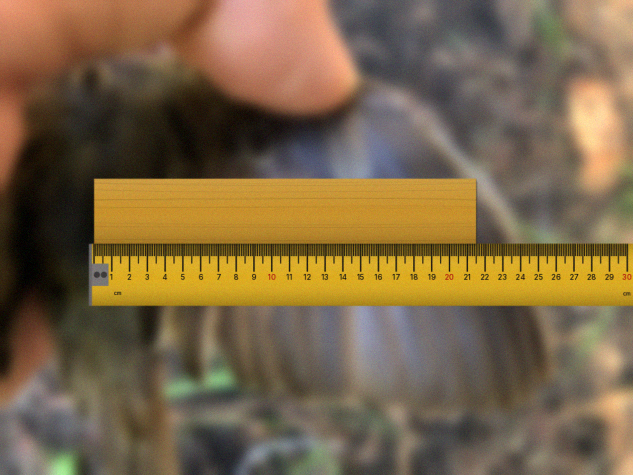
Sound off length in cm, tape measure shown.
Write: 21.5 cm
